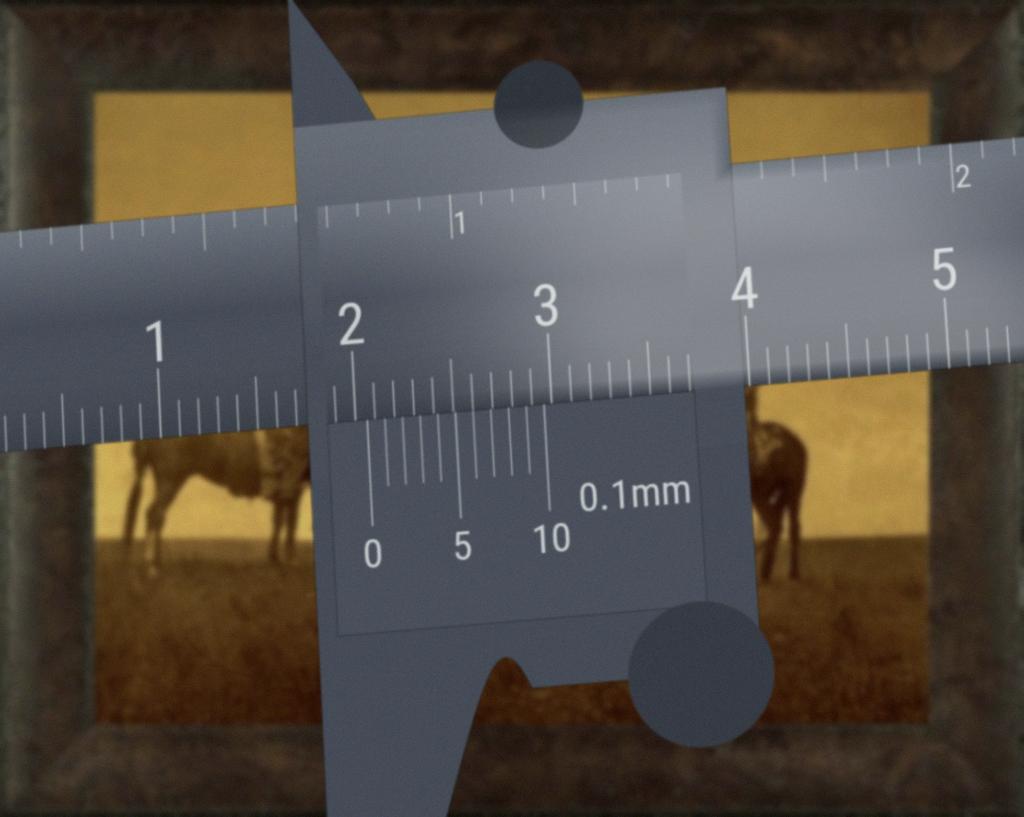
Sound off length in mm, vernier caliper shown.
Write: 20.6 mm
